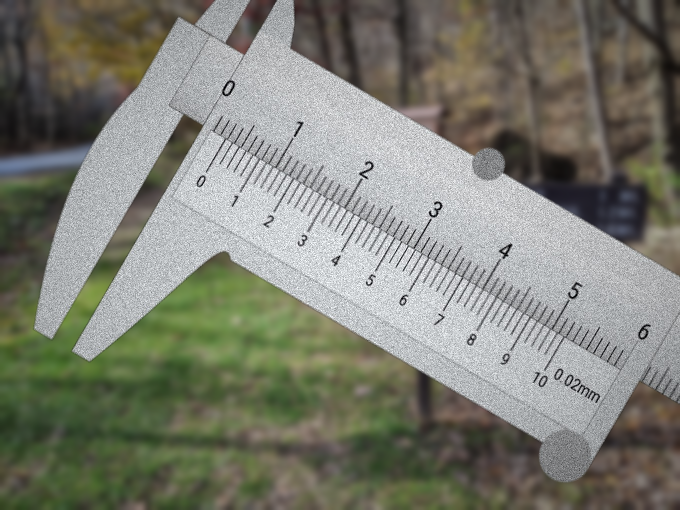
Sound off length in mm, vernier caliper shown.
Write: 2.8 mm
